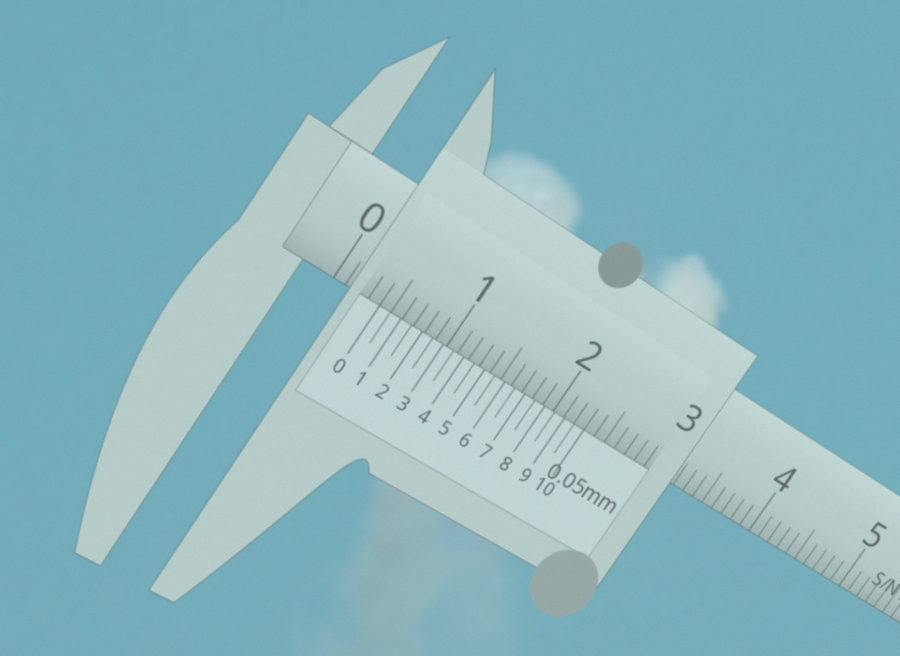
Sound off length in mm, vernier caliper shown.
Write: 4.0 mm
